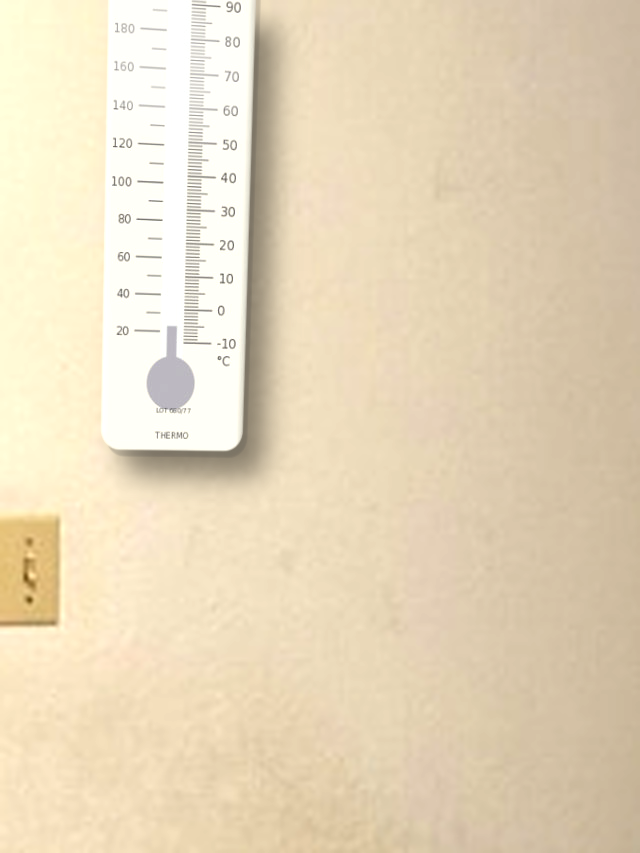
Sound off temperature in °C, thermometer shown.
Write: -5 °C
